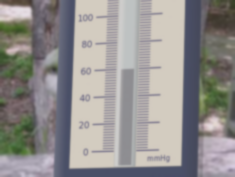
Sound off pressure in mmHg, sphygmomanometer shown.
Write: 60 mmHg
